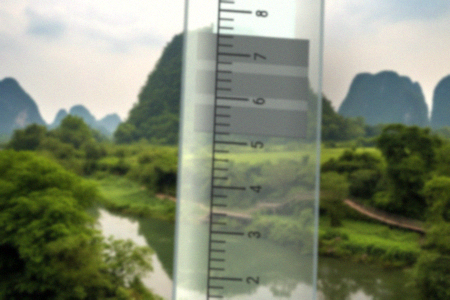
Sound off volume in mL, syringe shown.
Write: 5.2 mL
